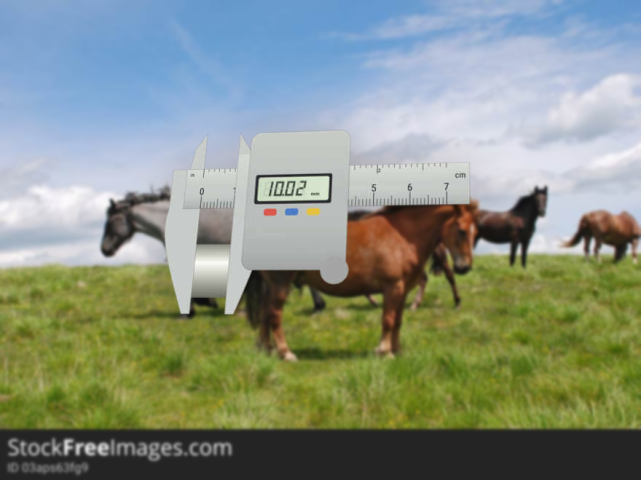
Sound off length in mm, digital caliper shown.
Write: 10.02 mm
